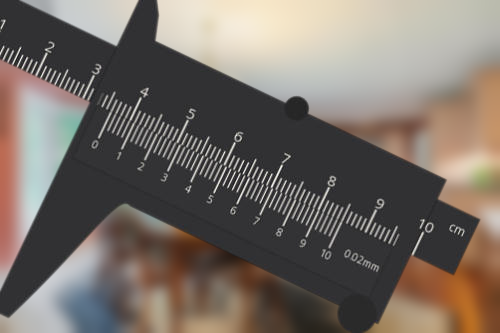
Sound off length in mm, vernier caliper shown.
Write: 36.0 mm
